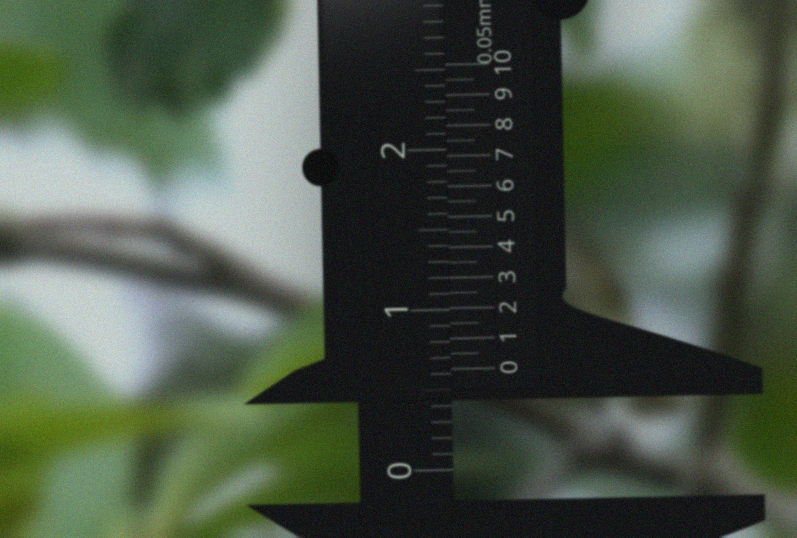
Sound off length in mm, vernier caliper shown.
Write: 6.3 mm
